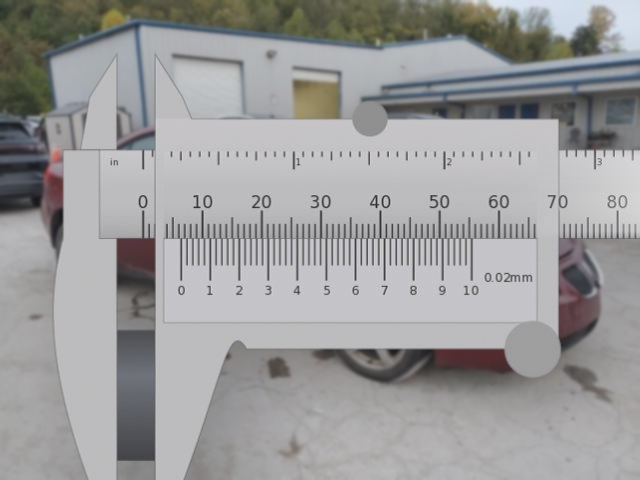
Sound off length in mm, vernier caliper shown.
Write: 6.4 mm
